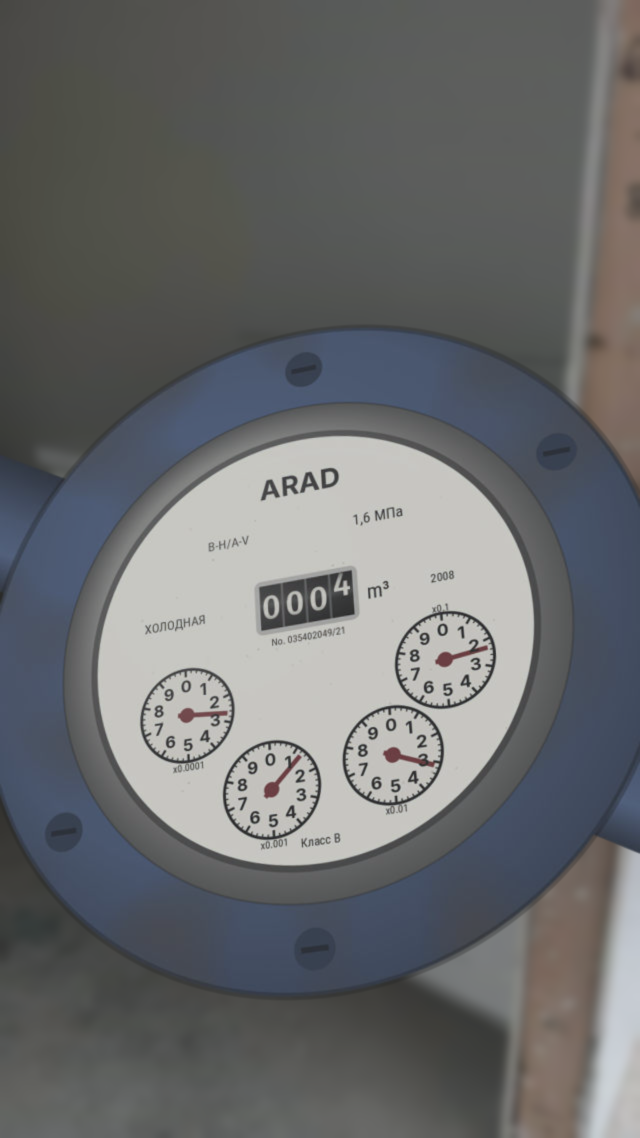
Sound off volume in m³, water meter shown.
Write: 4.2312 m³
